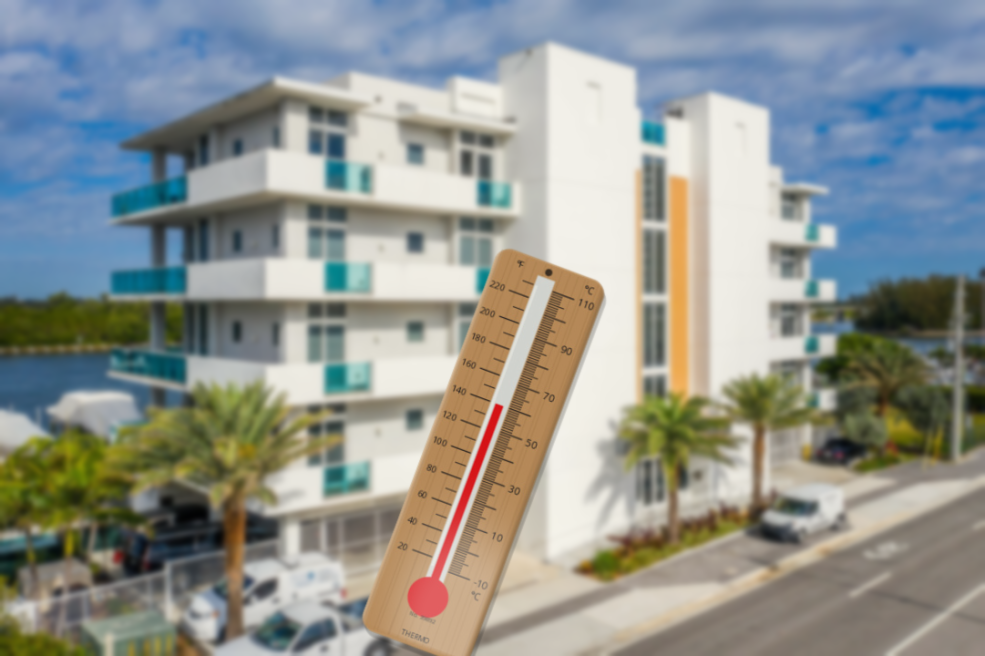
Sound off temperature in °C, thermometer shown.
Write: 60 °C
